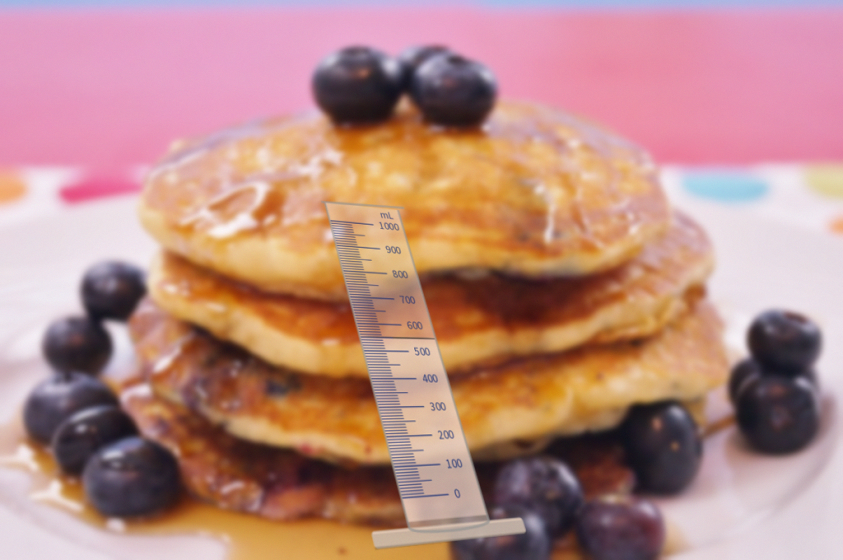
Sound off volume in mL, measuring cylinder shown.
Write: 550 mL
